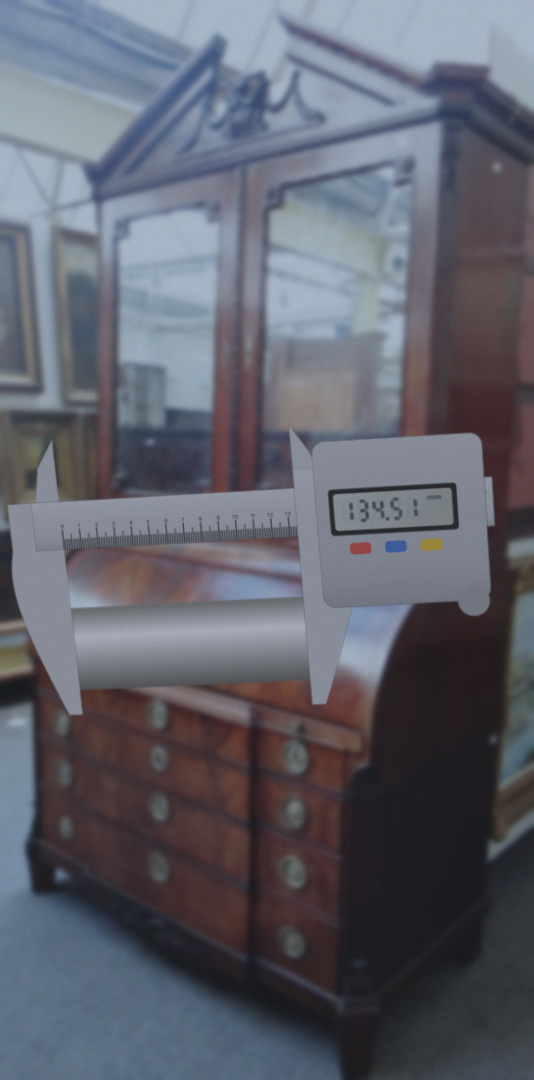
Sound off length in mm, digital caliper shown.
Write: 134.51 mm
